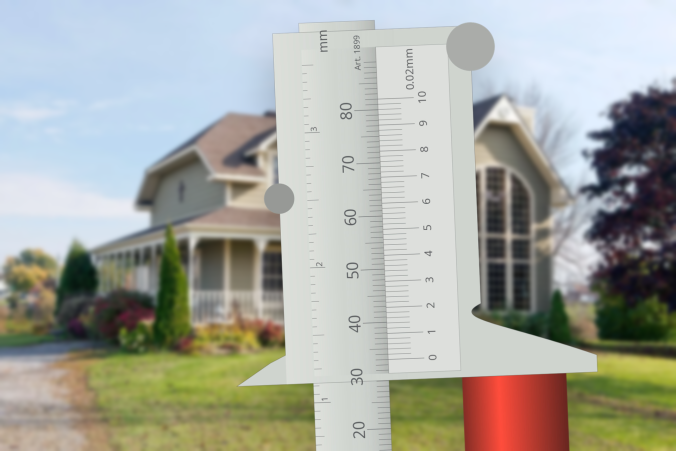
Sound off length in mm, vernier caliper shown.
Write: 33.0 mm
